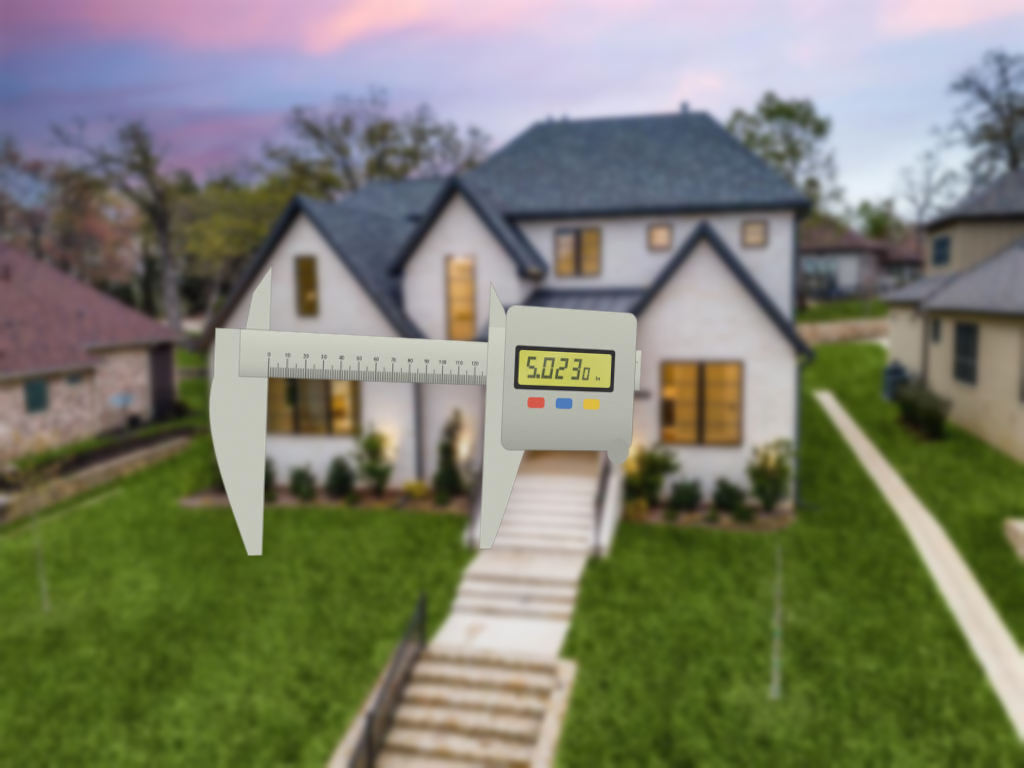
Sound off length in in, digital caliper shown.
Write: 5.0230 in
